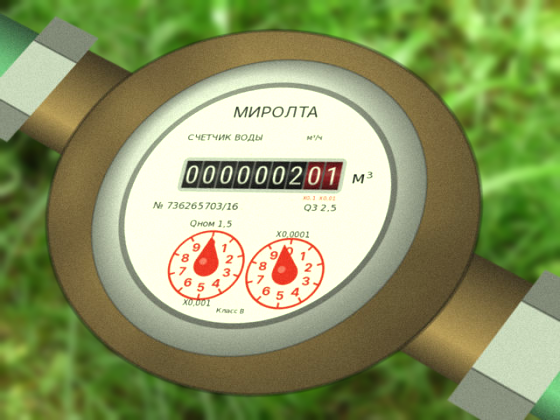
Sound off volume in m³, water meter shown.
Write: 2.0099 m³
